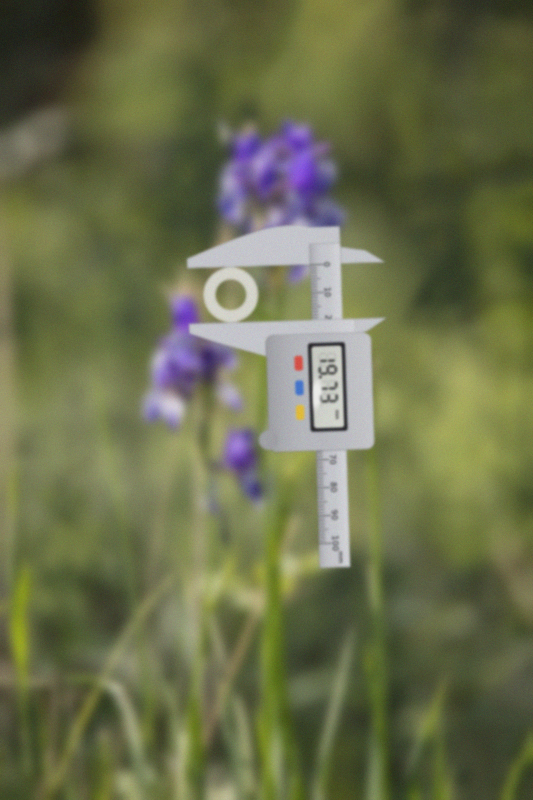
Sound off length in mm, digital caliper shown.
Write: 19.73 mm
